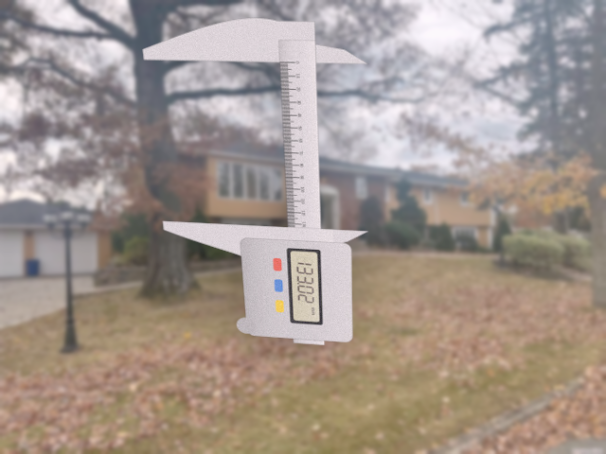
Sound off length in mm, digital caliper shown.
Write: 133.02 mm
